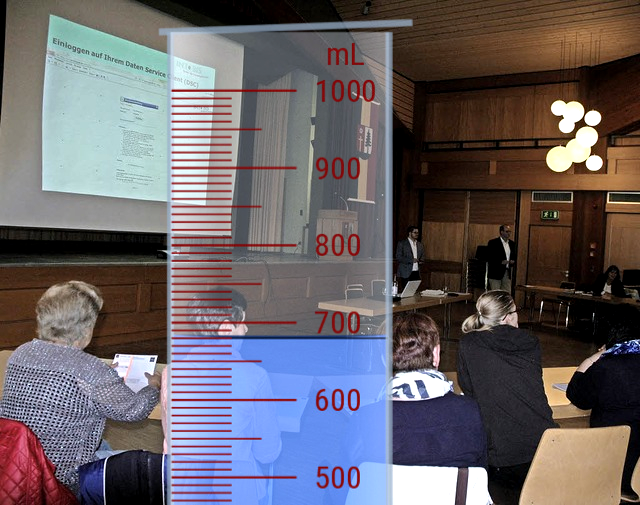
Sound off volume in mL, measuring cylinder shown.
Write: 680 mL
